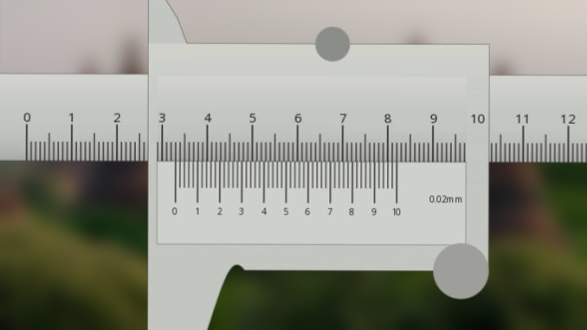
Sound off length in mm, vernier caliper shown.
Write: 33.0 mm
